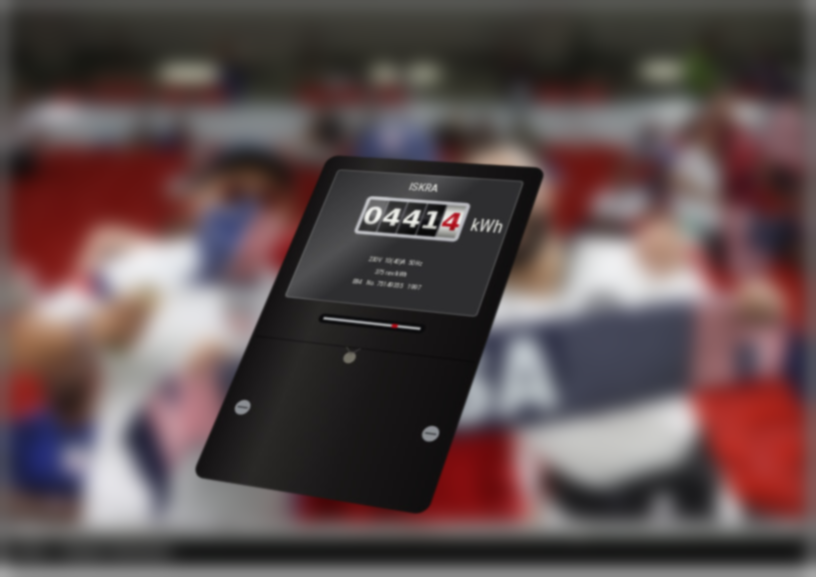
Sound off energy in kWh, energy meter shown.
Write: 441.4 kWh
